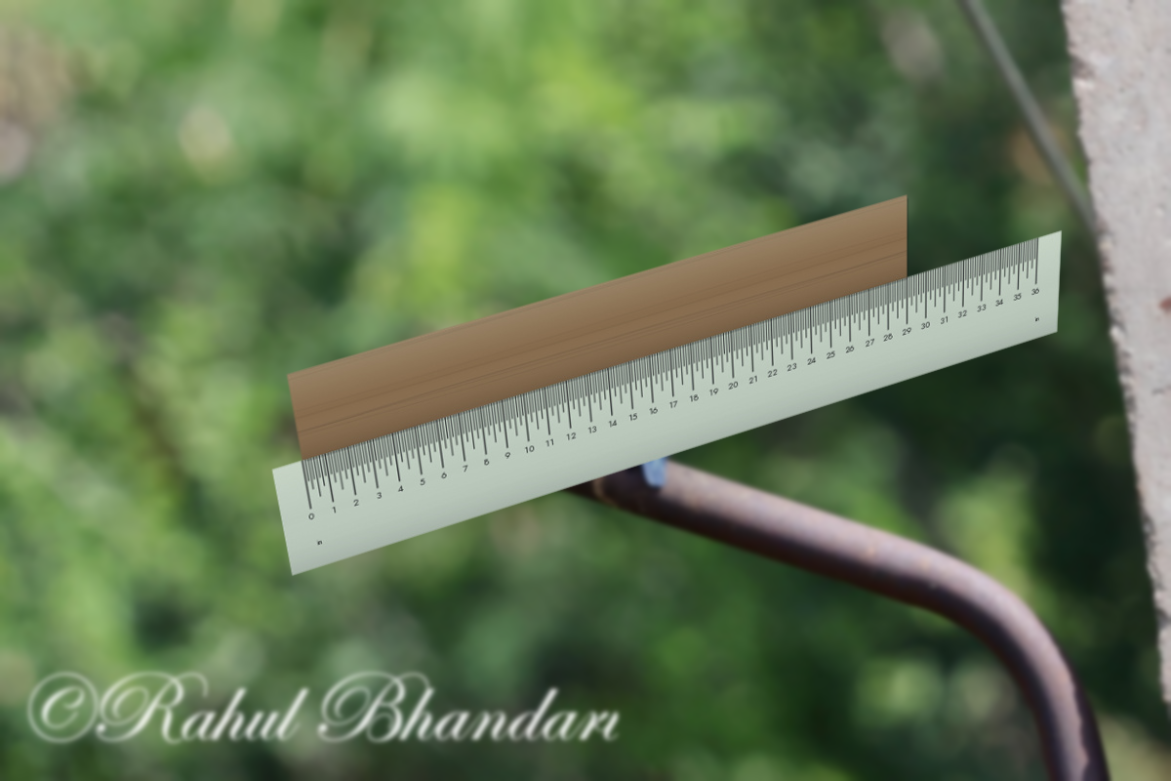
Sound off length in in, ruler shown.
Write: 29 in
